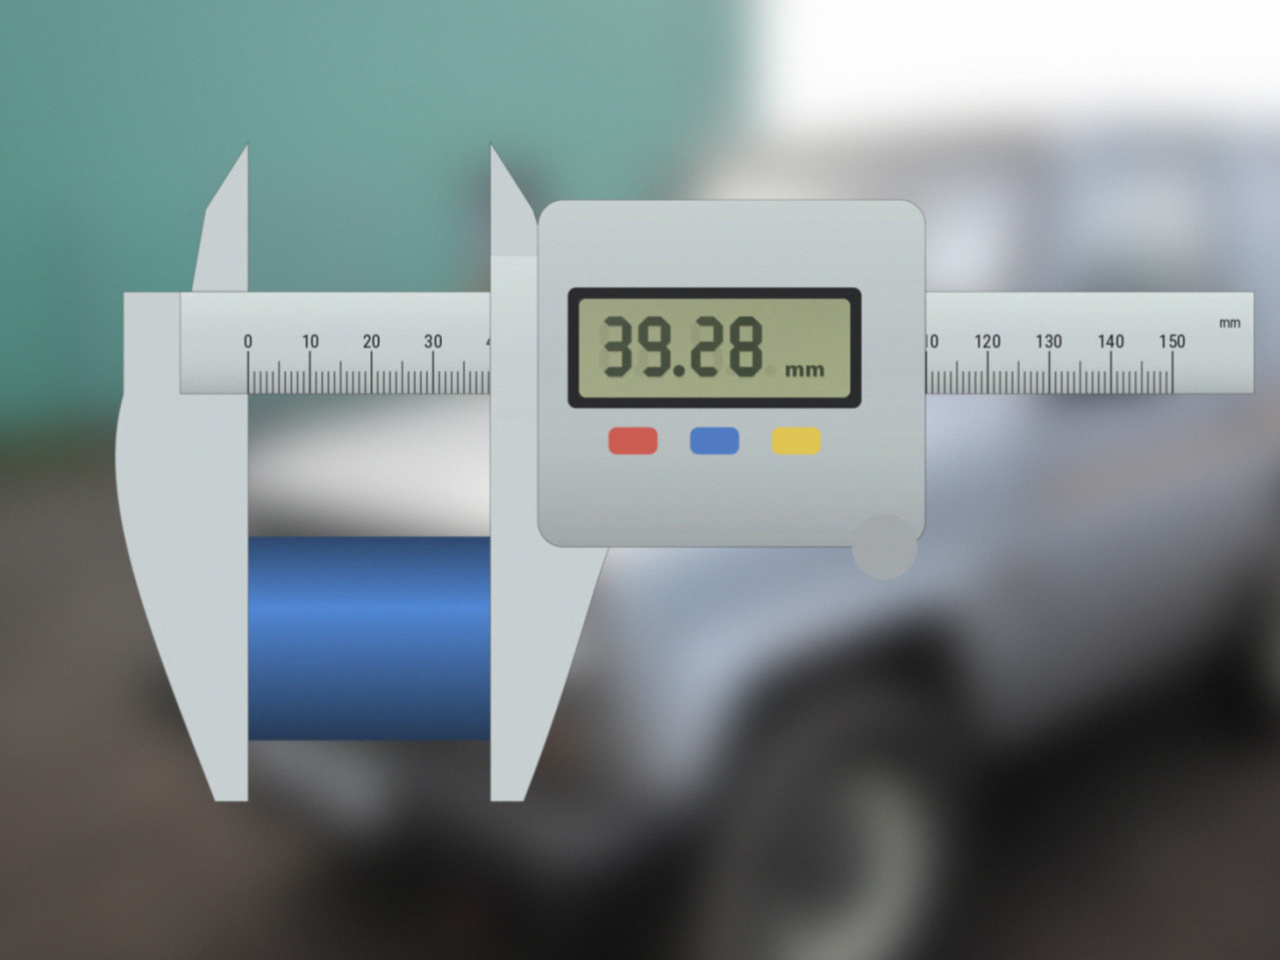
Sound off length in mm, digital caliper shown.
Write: 39.28 mm
